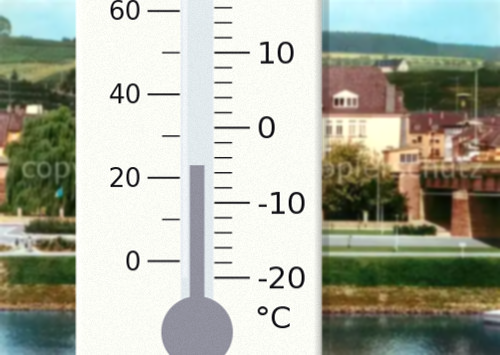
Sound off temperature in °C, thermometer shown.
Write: -5 °C
